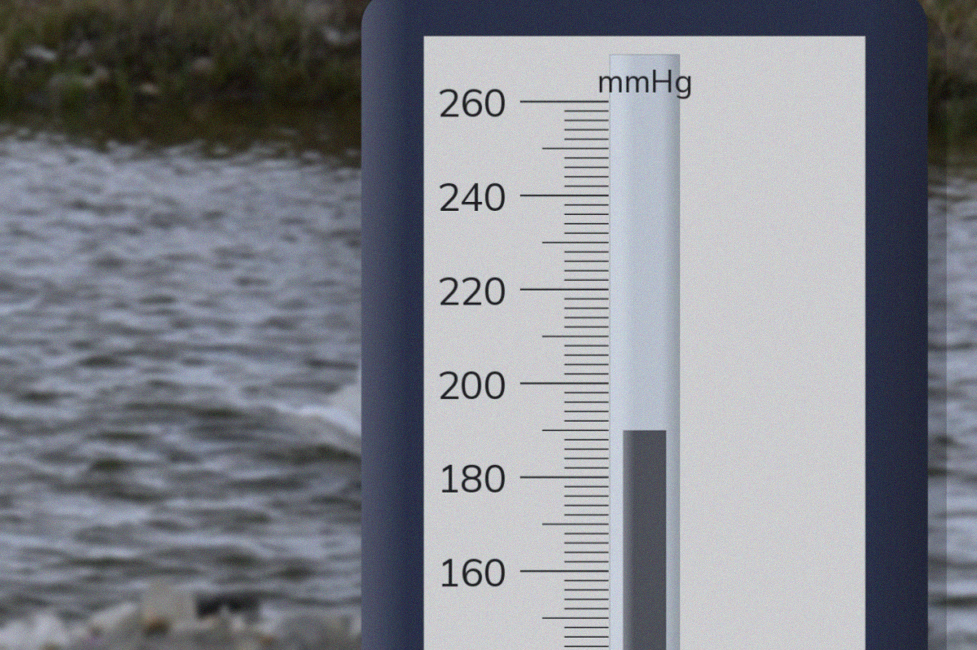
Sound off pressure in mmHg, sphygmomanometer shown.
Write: 190 mmHg
